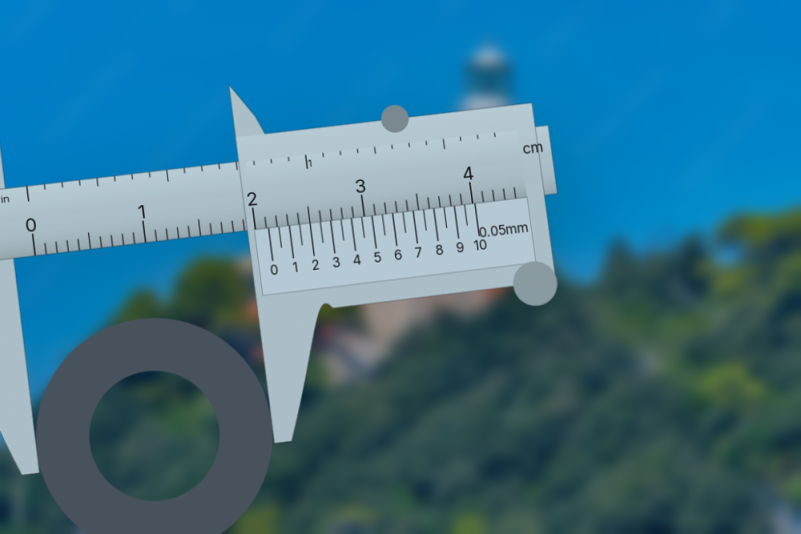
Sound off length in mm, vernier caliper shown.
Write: 21.2 mm
